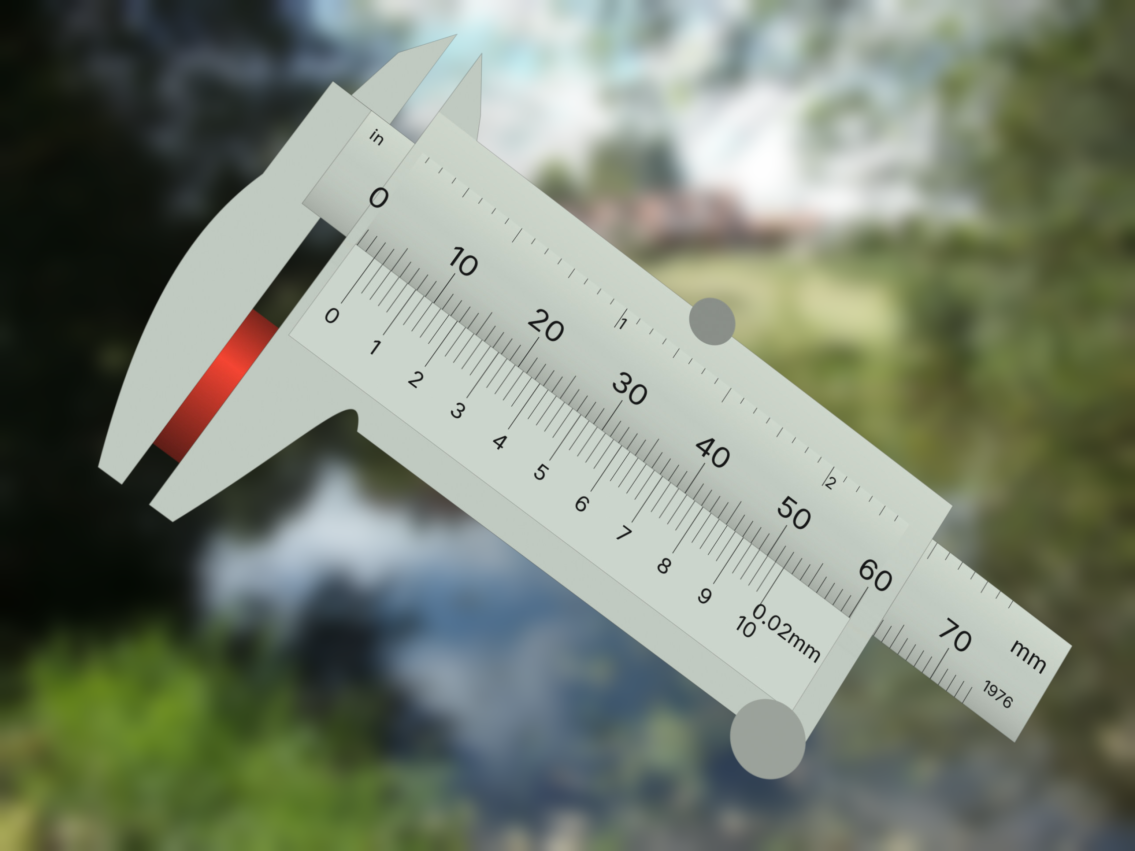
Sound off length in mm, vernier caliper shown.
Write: 3.0 mm
